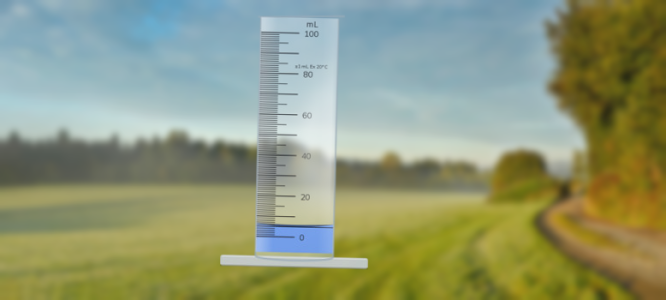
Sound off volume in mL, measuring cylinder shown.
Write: 5 mL
